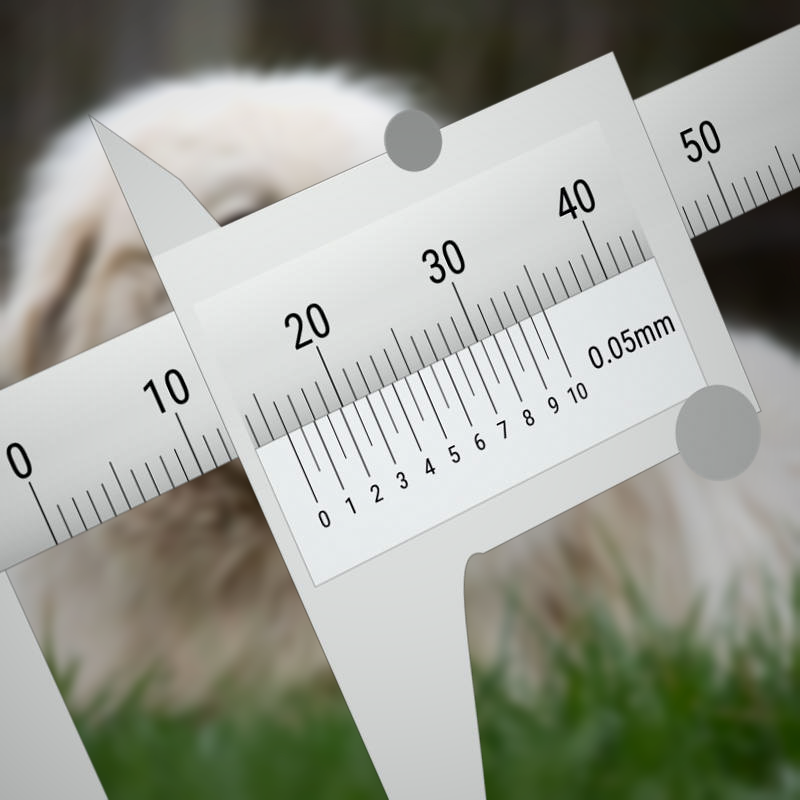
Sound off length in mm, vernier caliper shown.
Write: 16.0 mm
